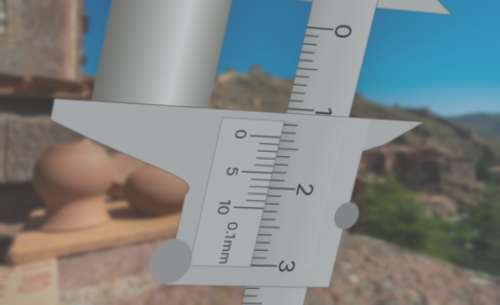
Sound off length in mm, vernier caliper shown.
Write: 13.6 mm
